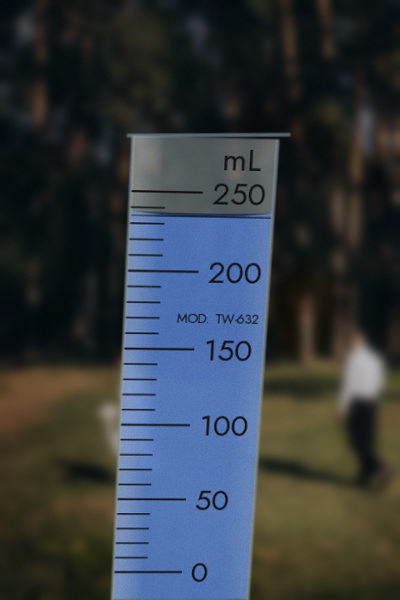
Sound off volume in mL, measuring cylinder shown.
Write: 235 mL
